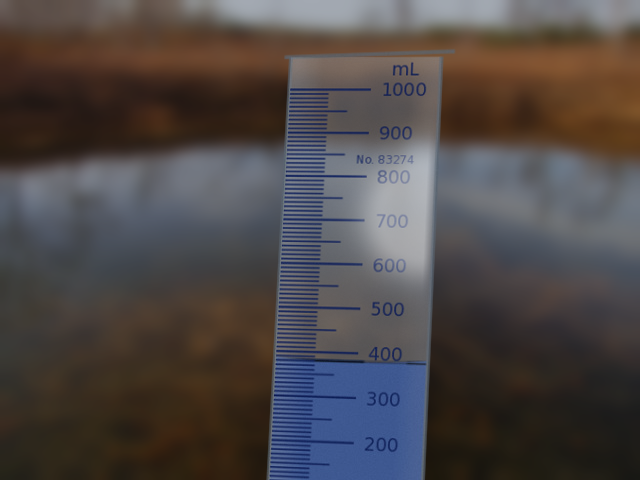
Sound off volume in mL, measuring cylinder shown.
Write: 380 mL
